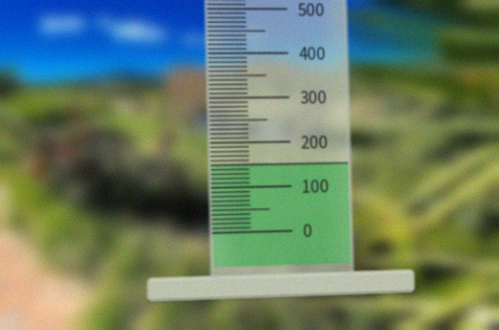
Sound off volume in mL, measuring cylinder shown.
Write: 150 mL
